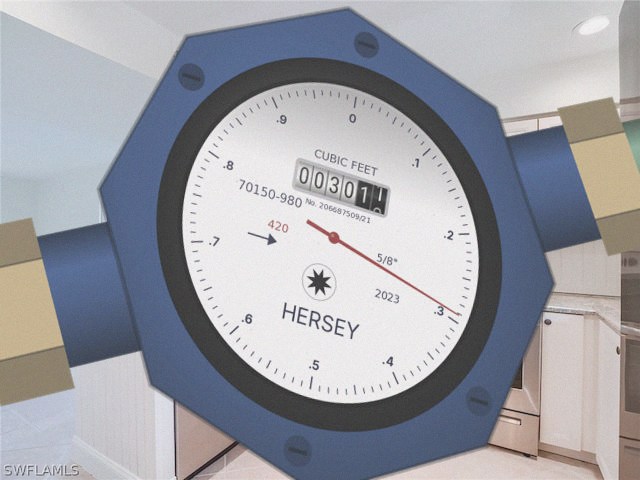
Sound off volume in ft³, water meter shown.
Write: 3011.29 ft³
